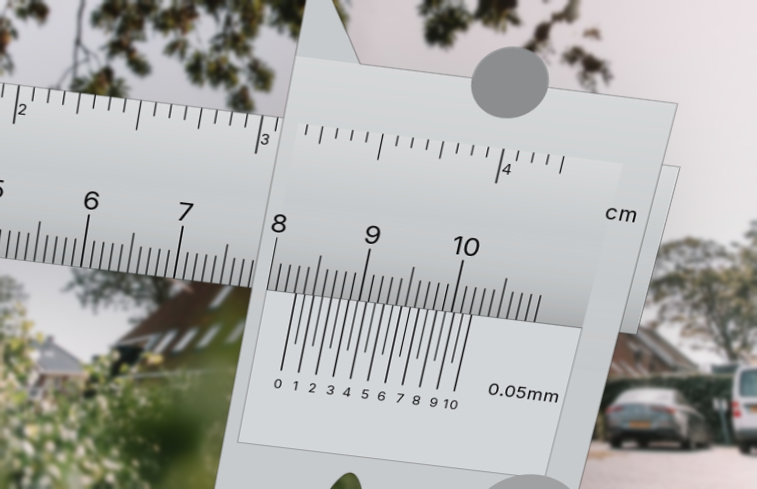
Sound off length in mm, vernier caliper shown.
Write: 83.2 mm
